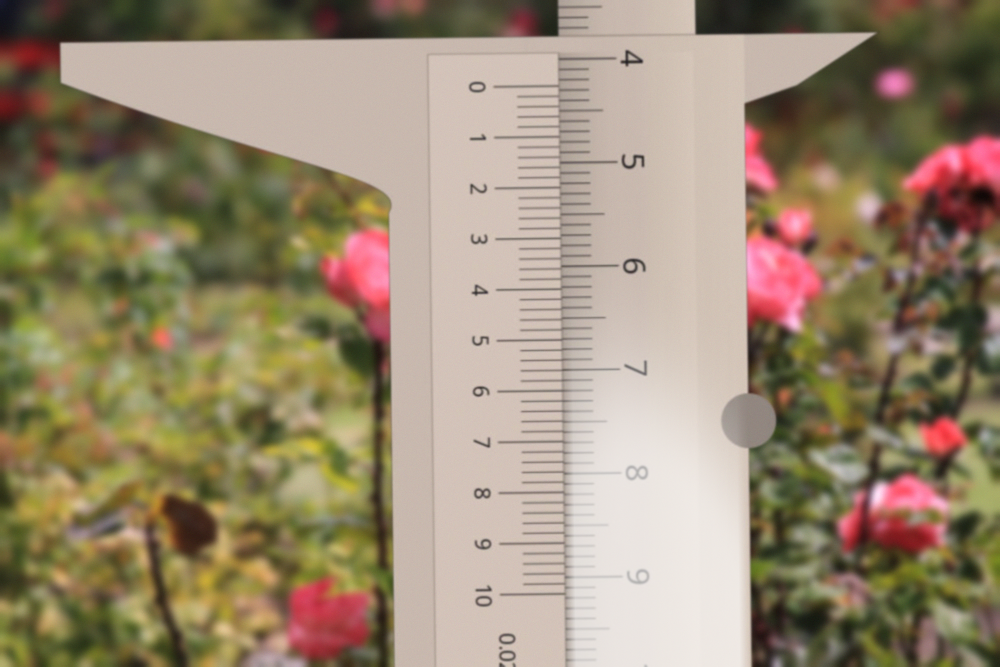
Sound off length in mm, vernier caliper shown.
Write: 42.6 mm
